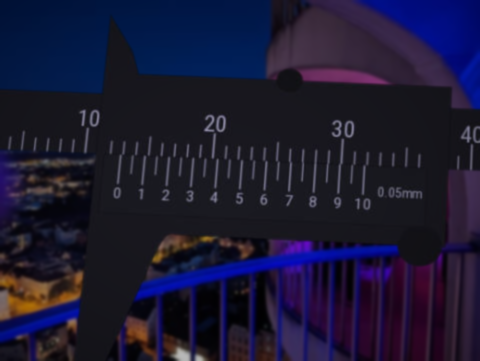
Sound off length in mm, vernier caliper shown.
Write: 12.8 mm
